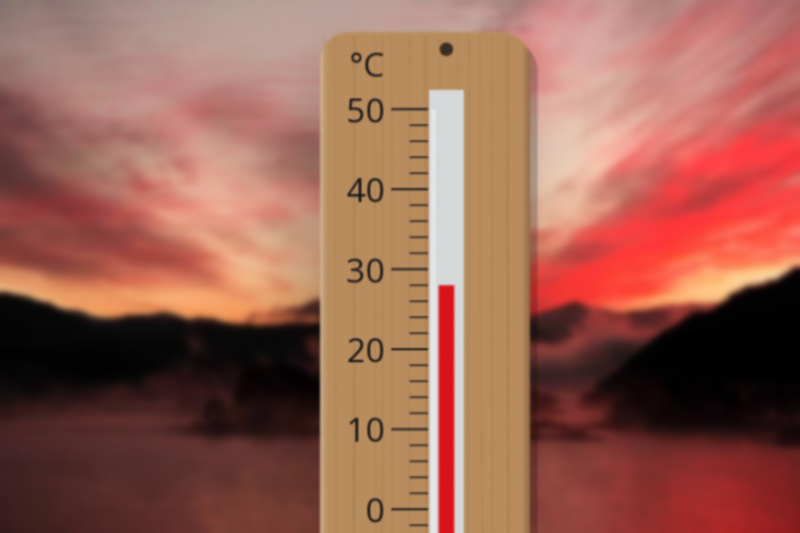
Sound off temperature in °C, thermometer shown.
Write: 28 °C
